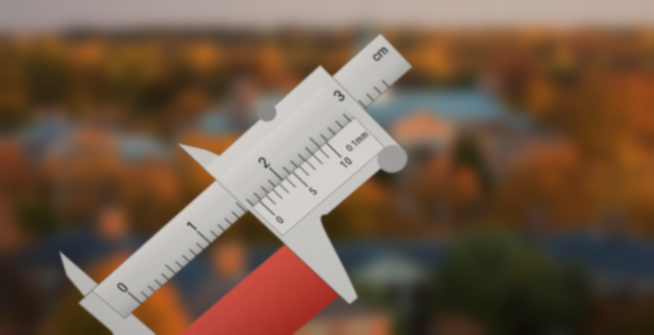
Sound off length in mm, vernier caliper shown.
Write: 16.8 mm
